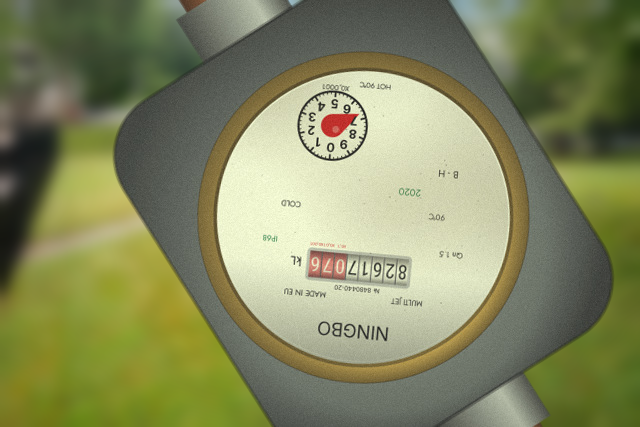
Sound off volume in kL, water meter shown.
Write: 82617.0766 kL
